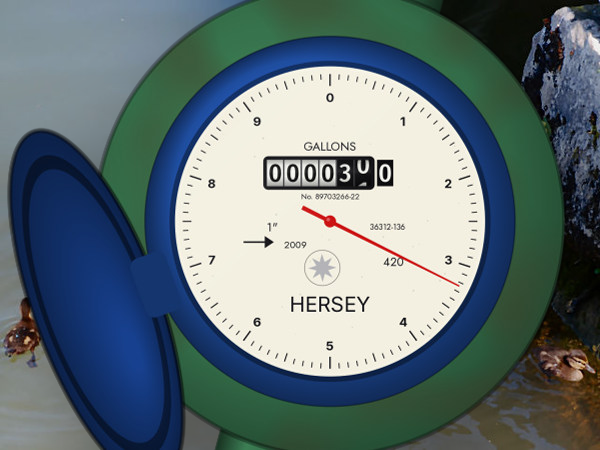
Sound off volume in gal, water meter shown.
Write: 303.2 gal
